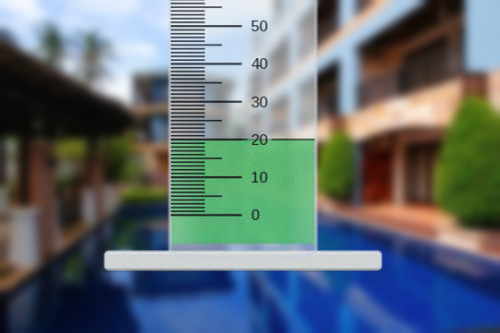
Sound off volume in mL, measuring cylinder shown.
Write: 20 mL
